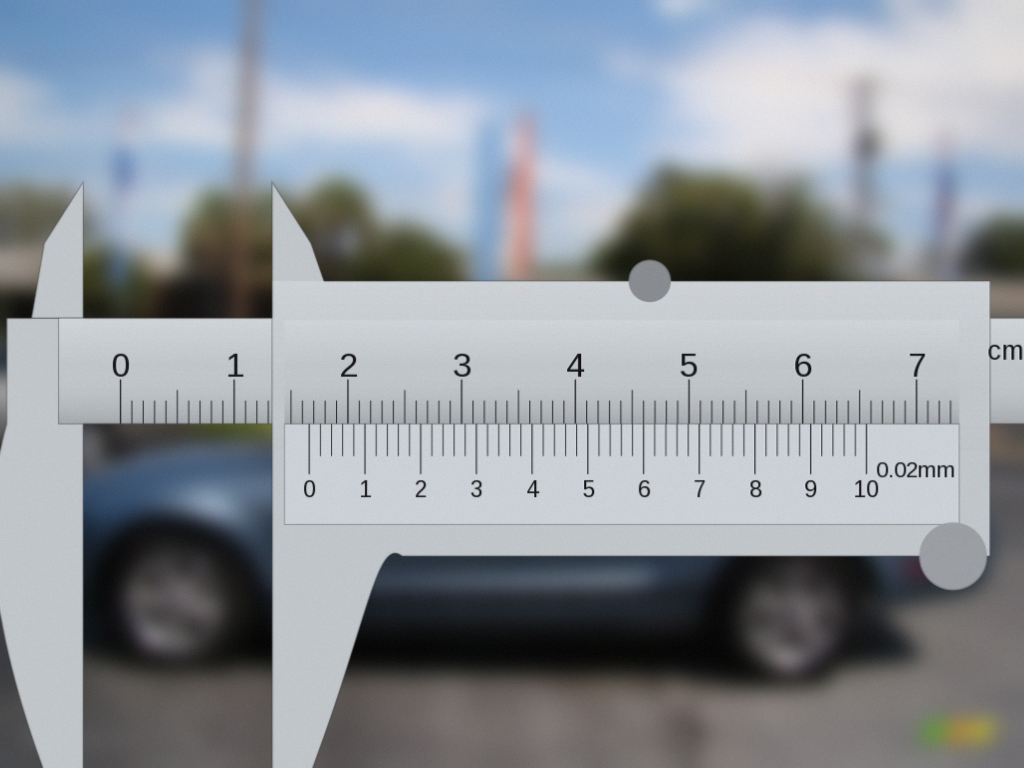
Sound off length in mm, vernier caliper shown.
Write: 16.6 mm
